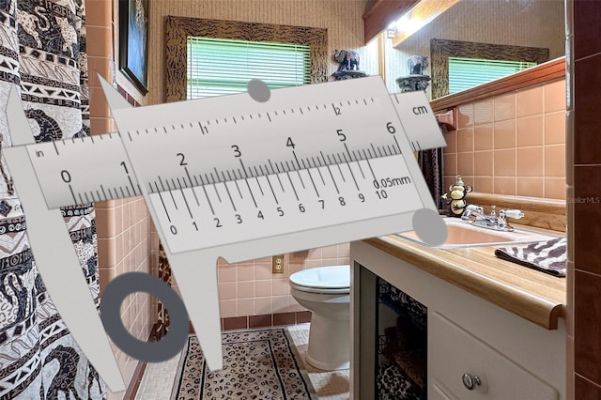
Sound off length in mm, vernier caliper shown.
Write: 14.0 mm
